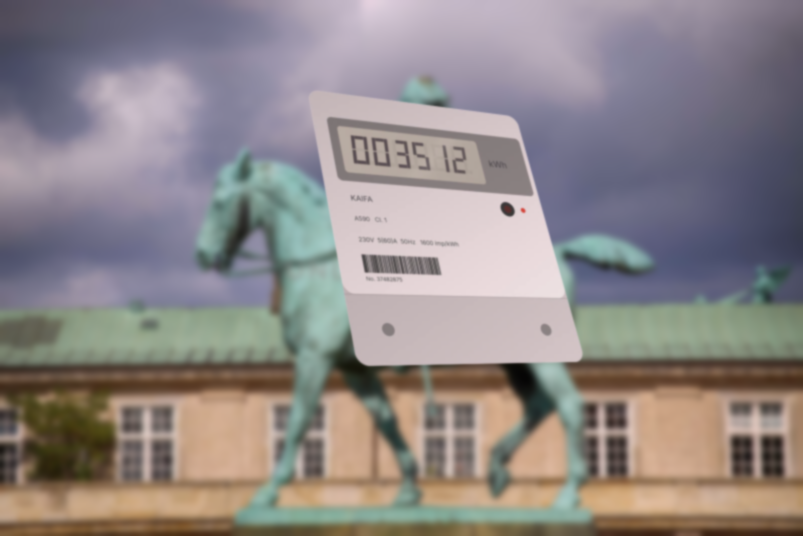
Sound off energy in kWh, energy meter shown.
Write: 3512 kWh
